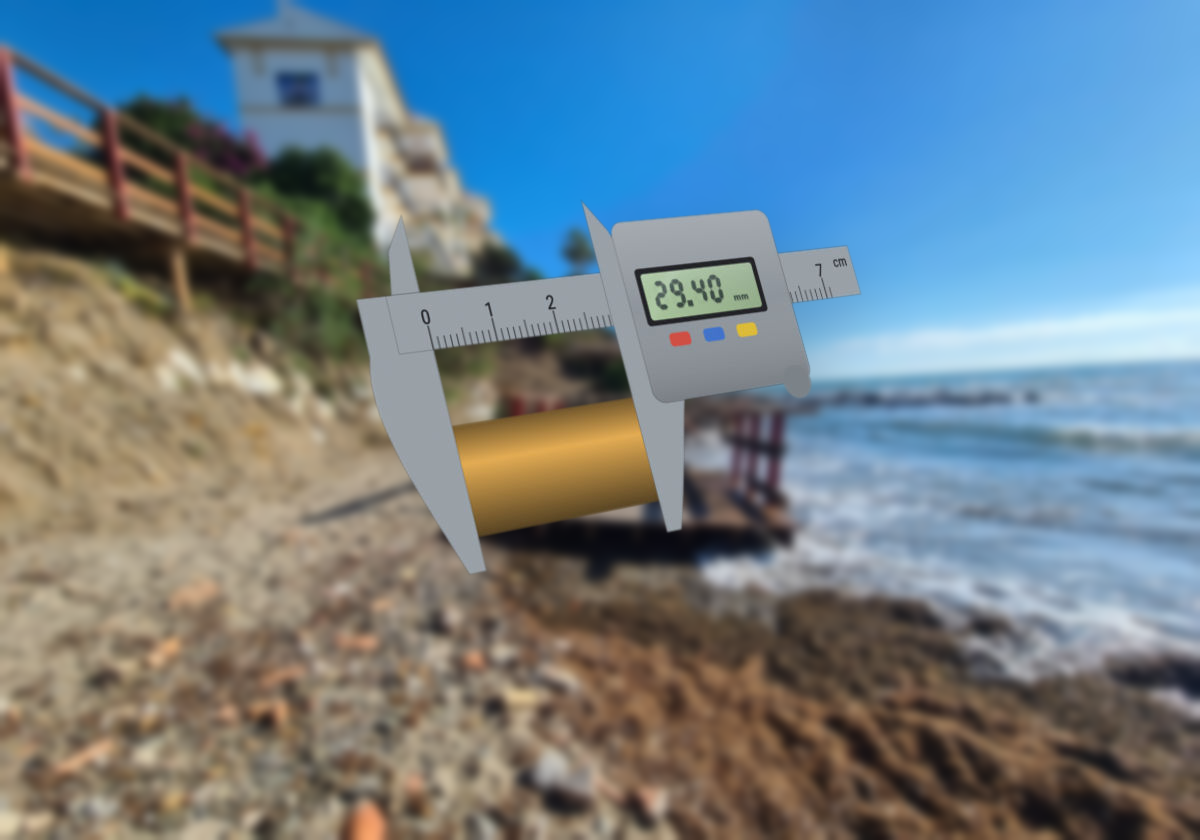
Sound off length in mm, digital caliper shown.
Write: 29.40 mm
